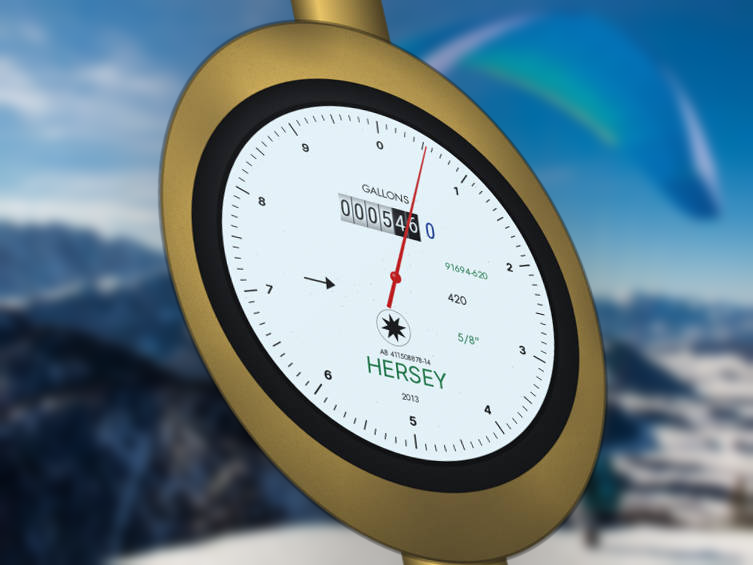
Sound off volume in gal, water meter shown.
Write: 5460.5 gal
